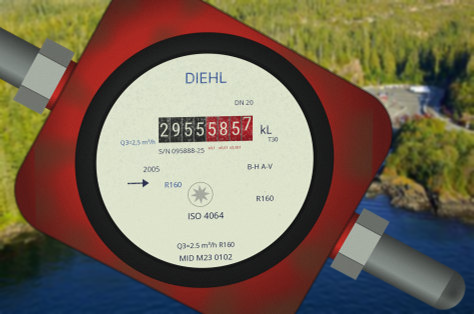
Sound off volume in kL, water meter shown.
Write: 2955.5857 kL
